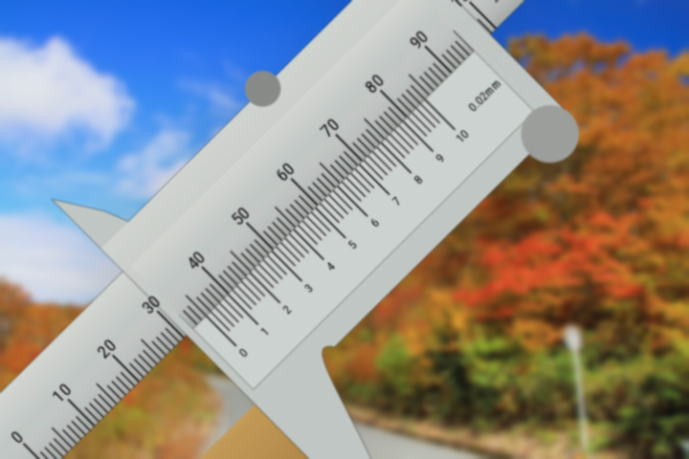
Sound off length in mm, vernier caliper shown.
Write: 35.0 mm
